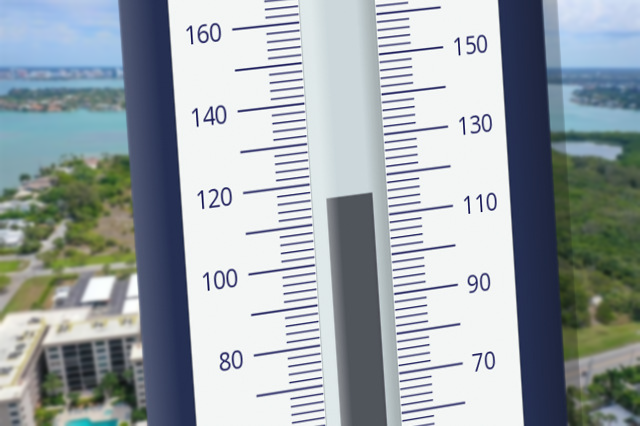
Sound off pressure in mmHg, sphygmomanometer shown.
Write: 116 mmHg
